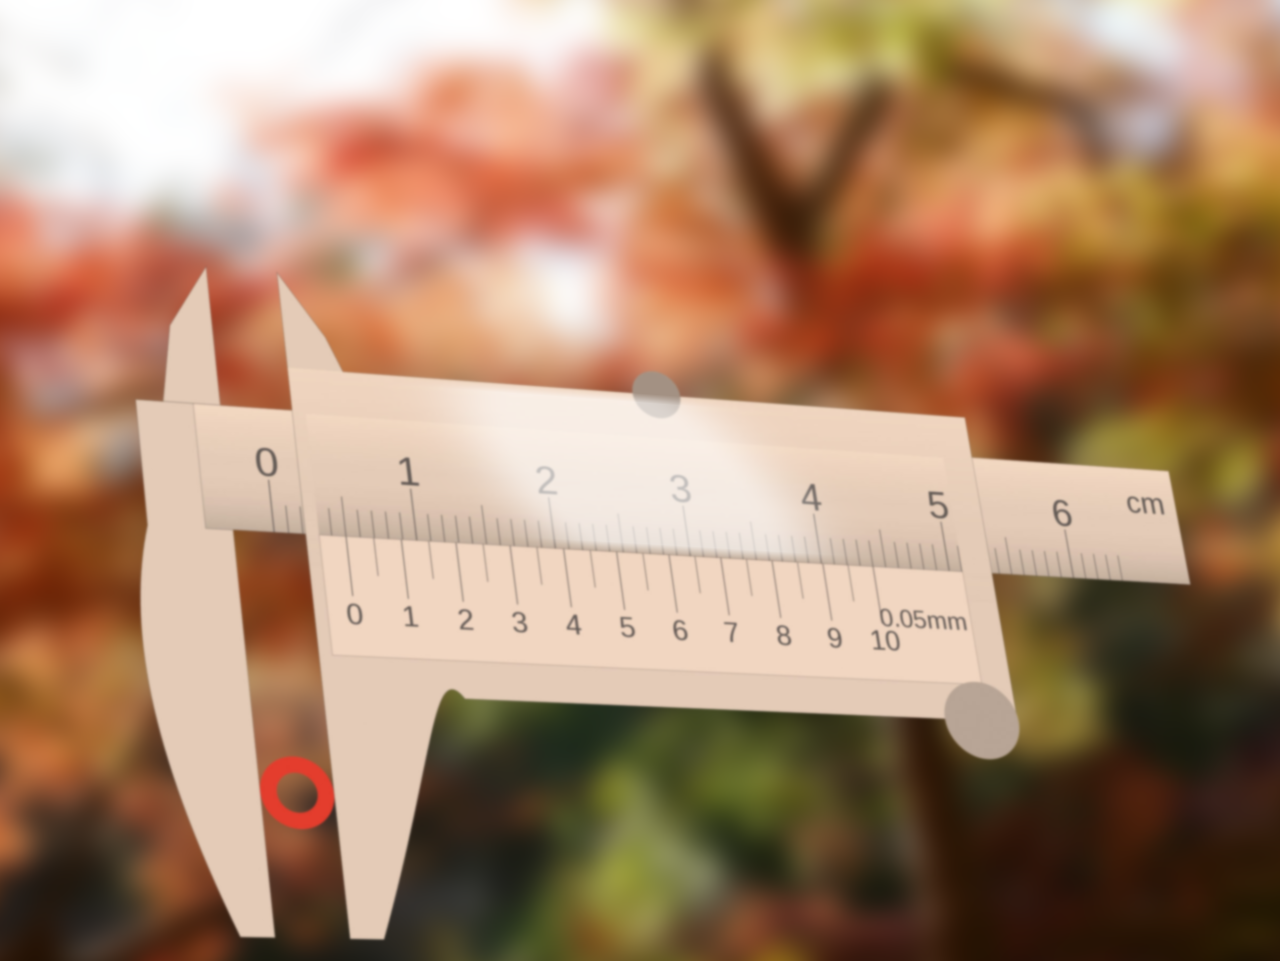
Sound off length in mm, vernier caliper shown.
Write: 5.0 mm
